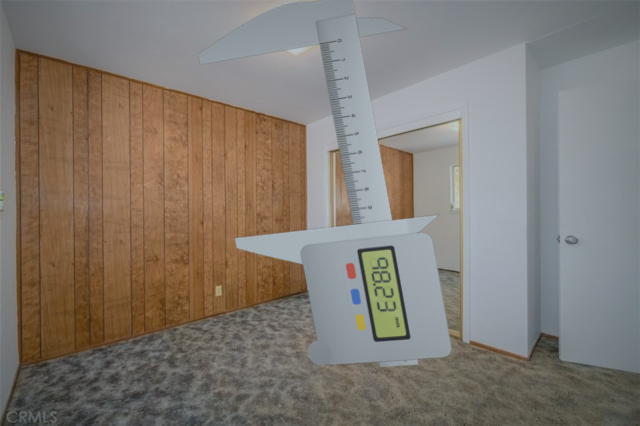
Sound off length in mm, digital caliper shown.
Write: 98.23 mm
